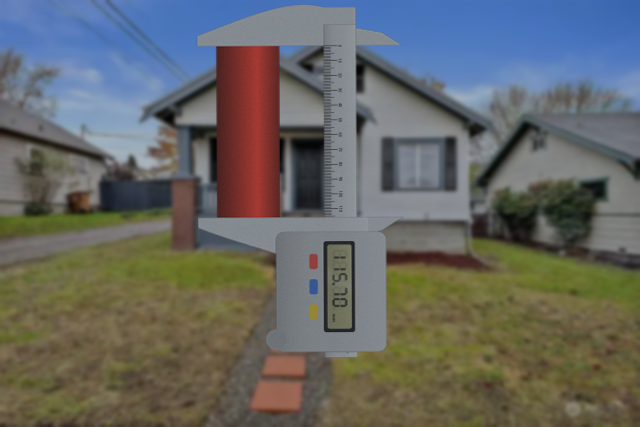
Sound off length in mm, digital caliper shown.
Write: 115.70 mm
